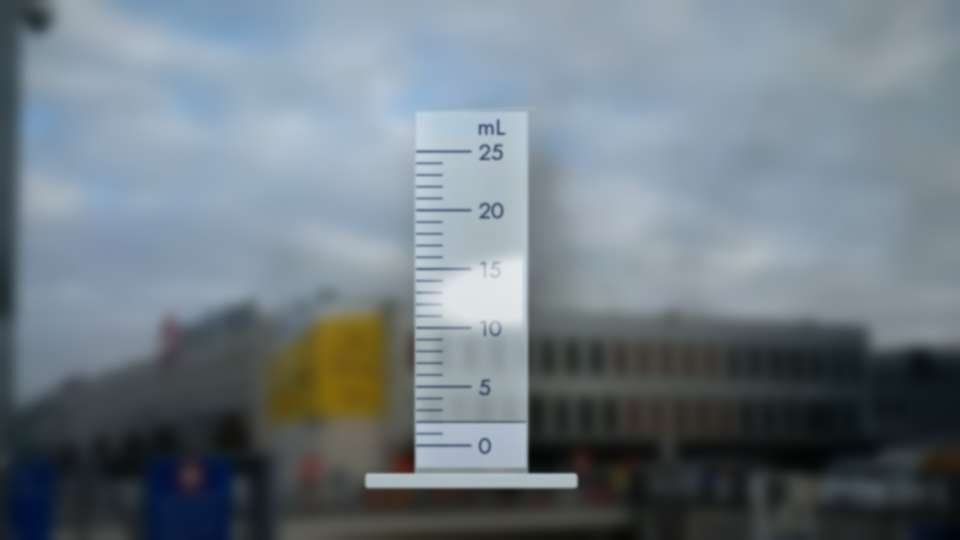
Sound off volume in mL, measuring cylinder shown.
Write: 2 mL
